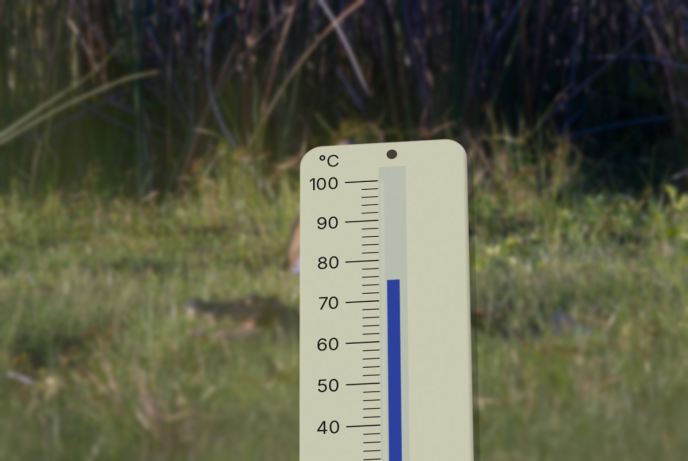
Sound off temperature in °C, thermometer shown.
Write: 75 °C
